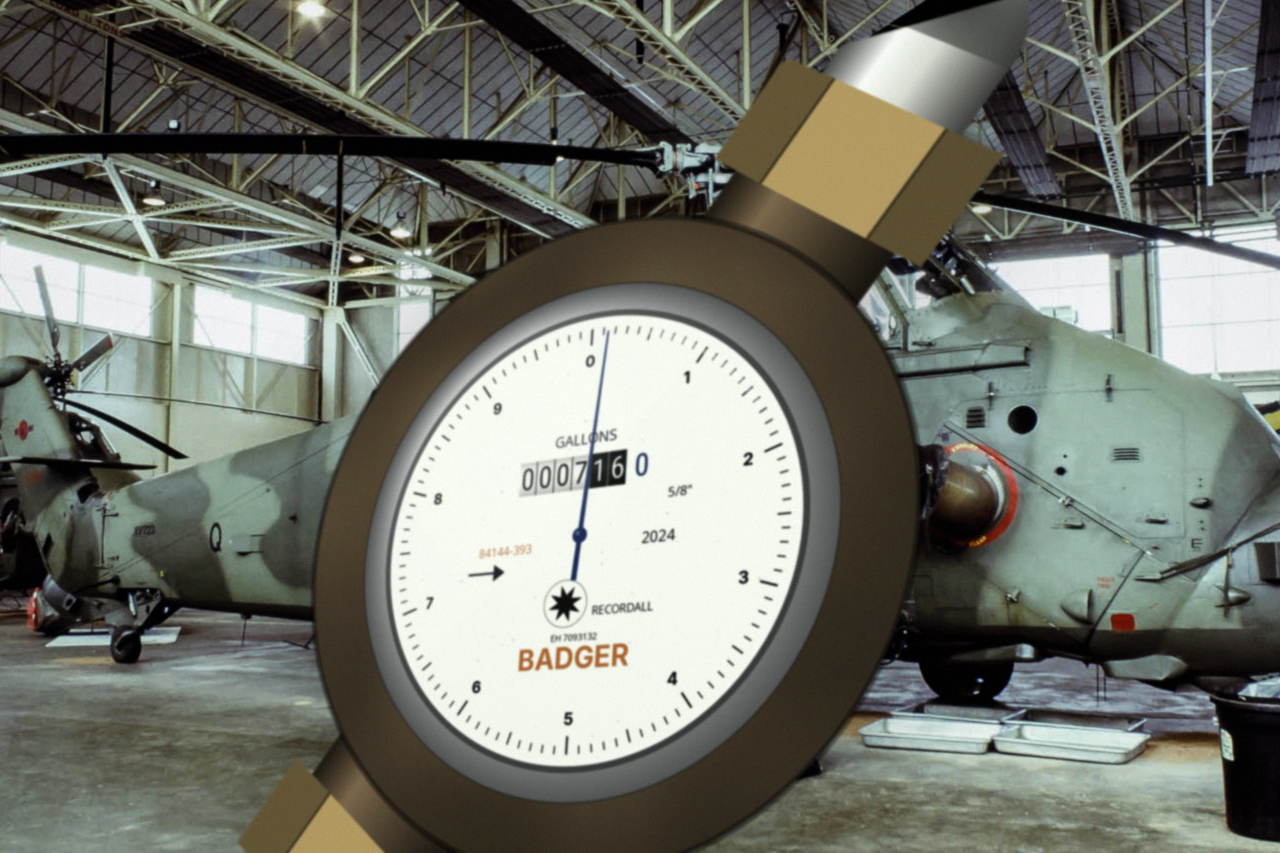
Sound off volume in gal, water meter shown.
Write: 7160.1 gal
